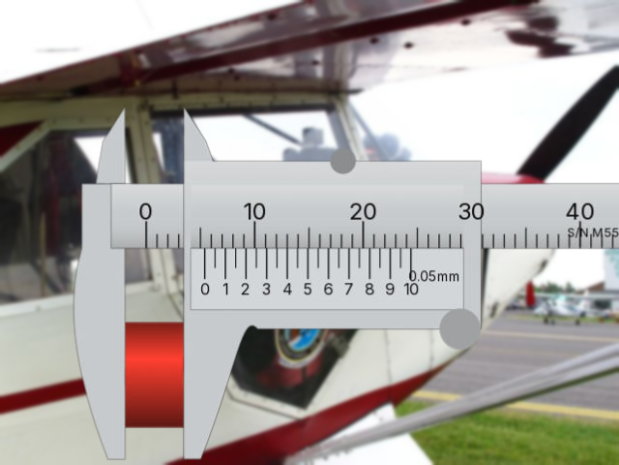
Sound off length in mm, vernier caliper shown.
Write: 5.4 mm
